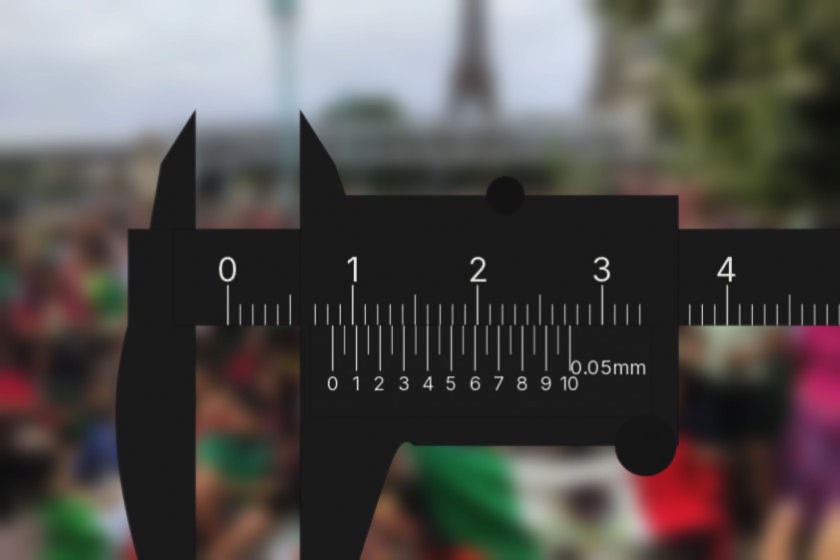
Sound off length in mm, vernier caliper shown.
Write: 8.4 mm
